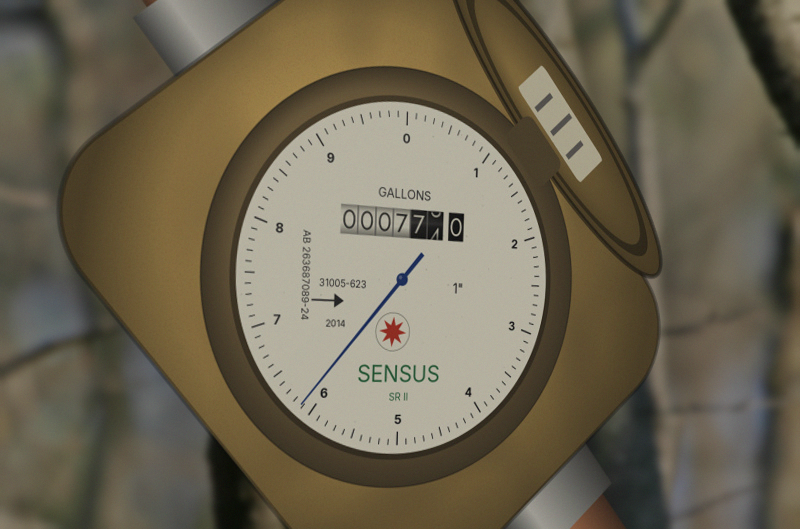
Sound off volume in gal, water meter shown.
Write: 7736.1 gal
